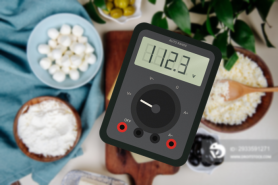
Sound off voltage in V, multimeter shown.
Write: 112.3 V
